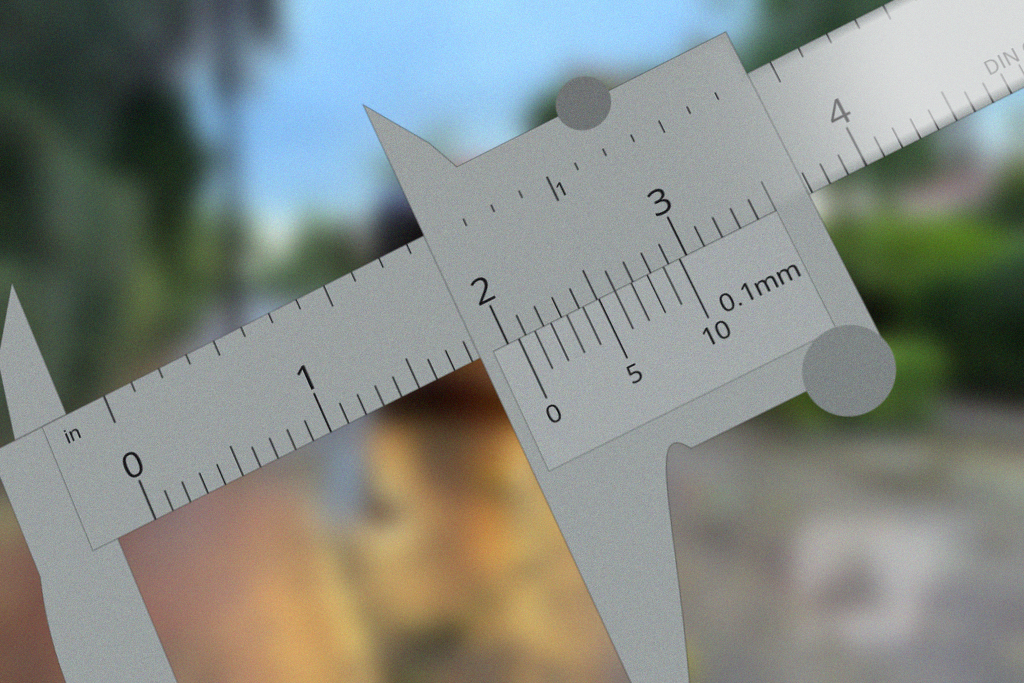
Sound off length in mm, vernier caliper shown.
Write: 20.6 mm
